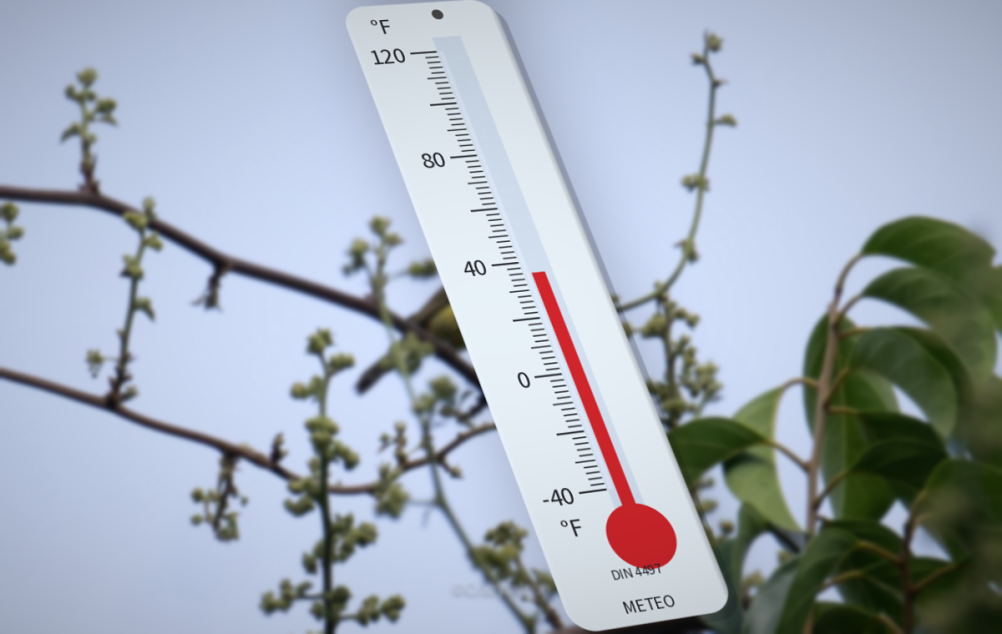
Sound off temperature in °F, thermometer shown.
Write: 36 °F
